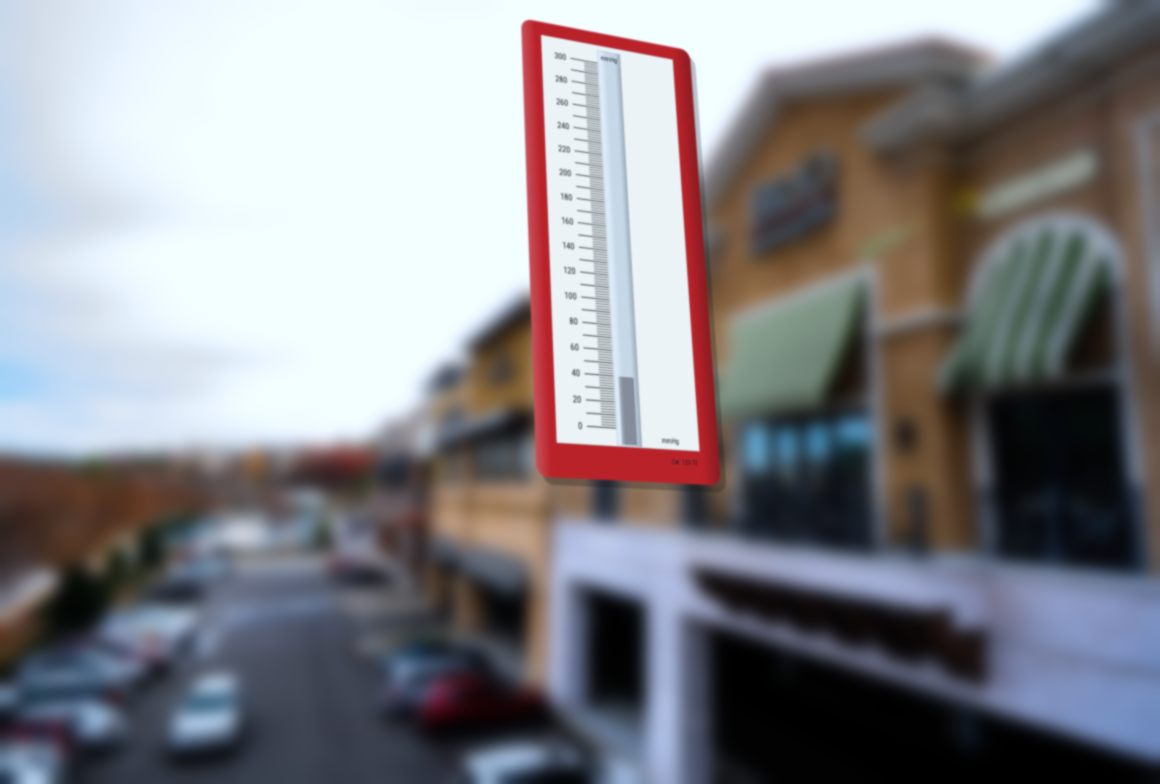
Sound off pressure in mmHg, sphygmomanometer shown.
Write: 40 mmHg
